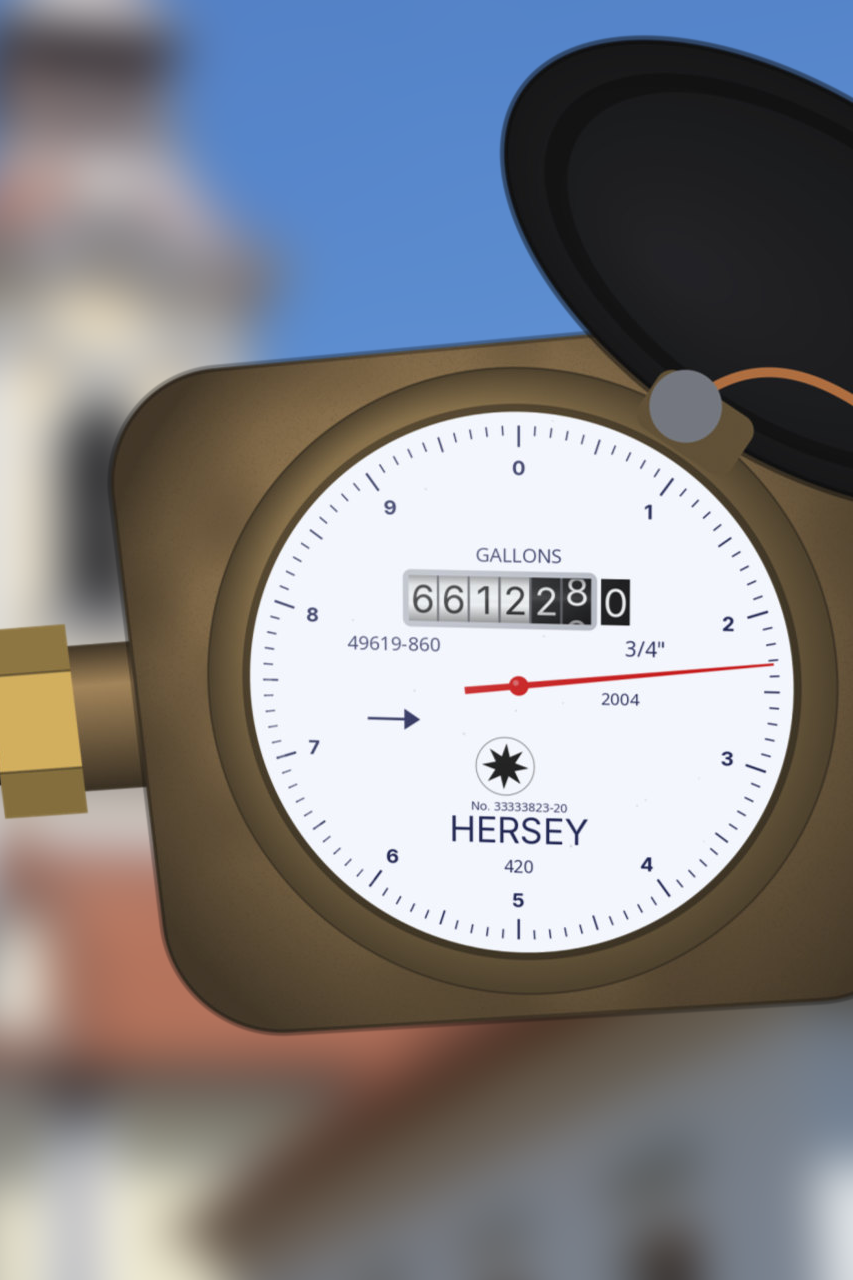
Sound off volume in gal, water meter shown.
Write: 6612282.3 gal
